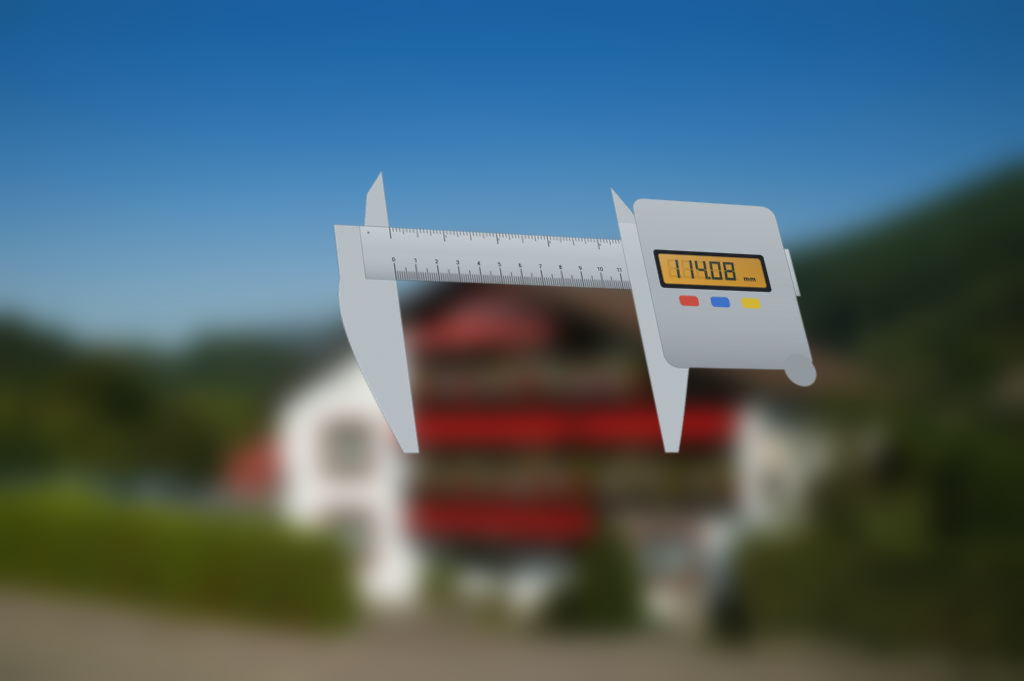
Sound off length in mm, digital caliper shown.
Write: 114.08 mm
